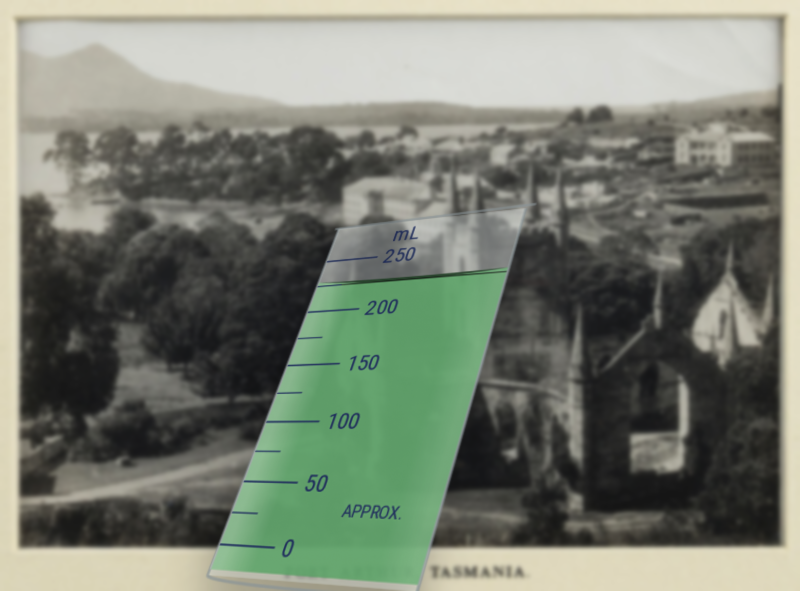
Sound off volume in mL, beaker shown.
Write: 225 mL
